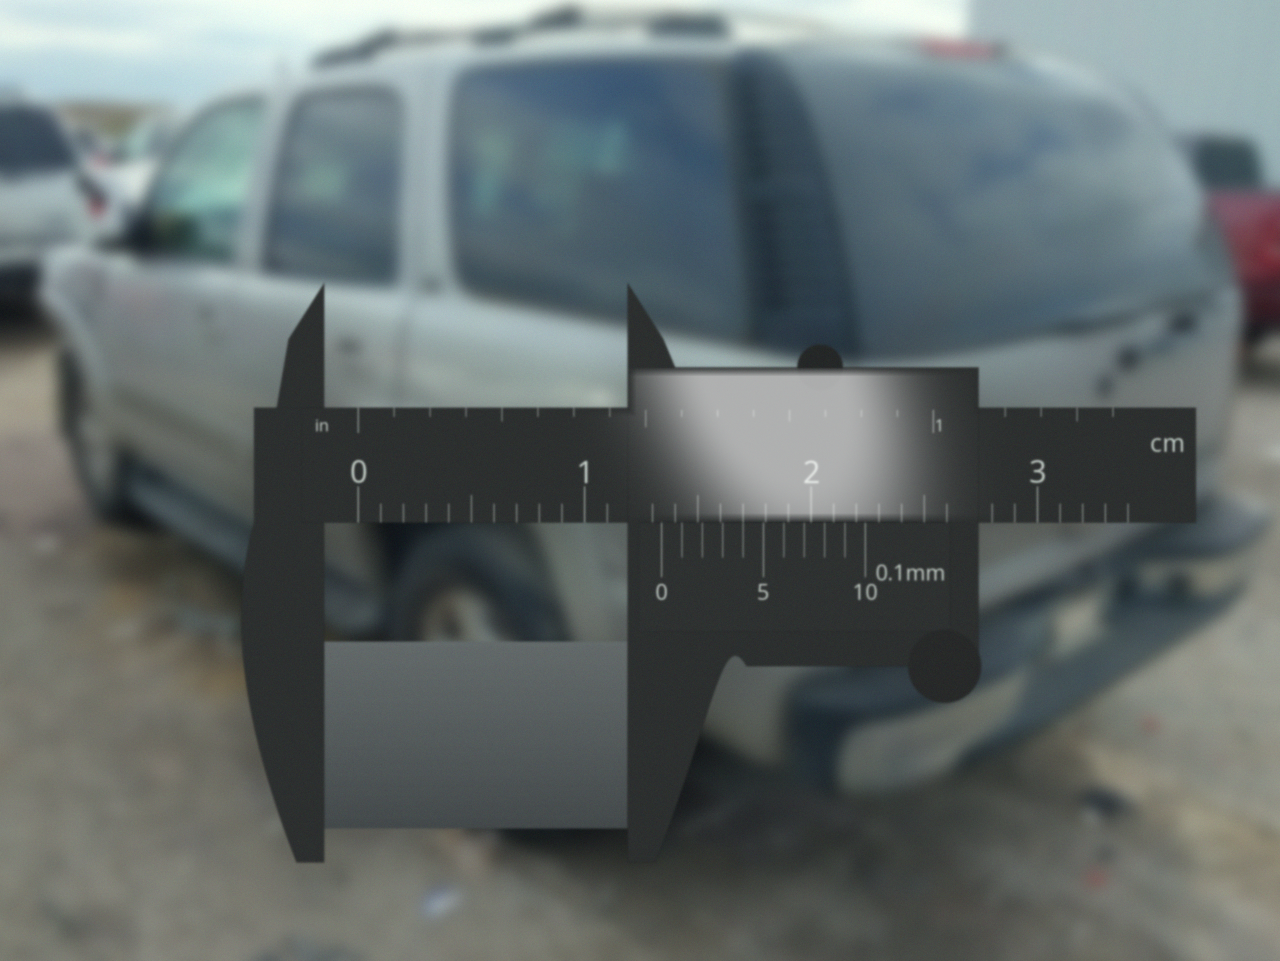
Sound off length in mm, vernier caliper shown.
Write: 13.4 mm
